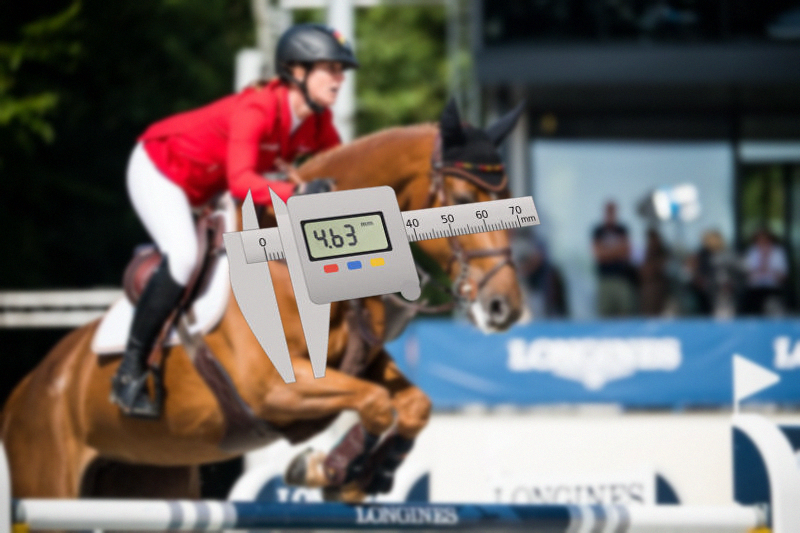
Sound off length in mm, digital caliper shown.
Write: 4.63 mm
